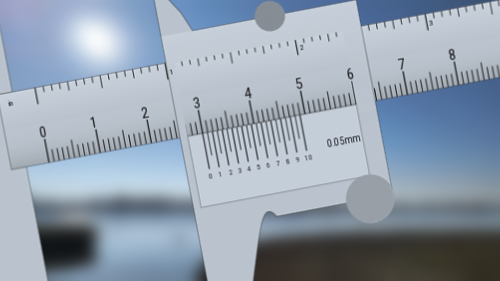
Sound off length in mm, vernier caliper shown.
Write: 30.0 mm
